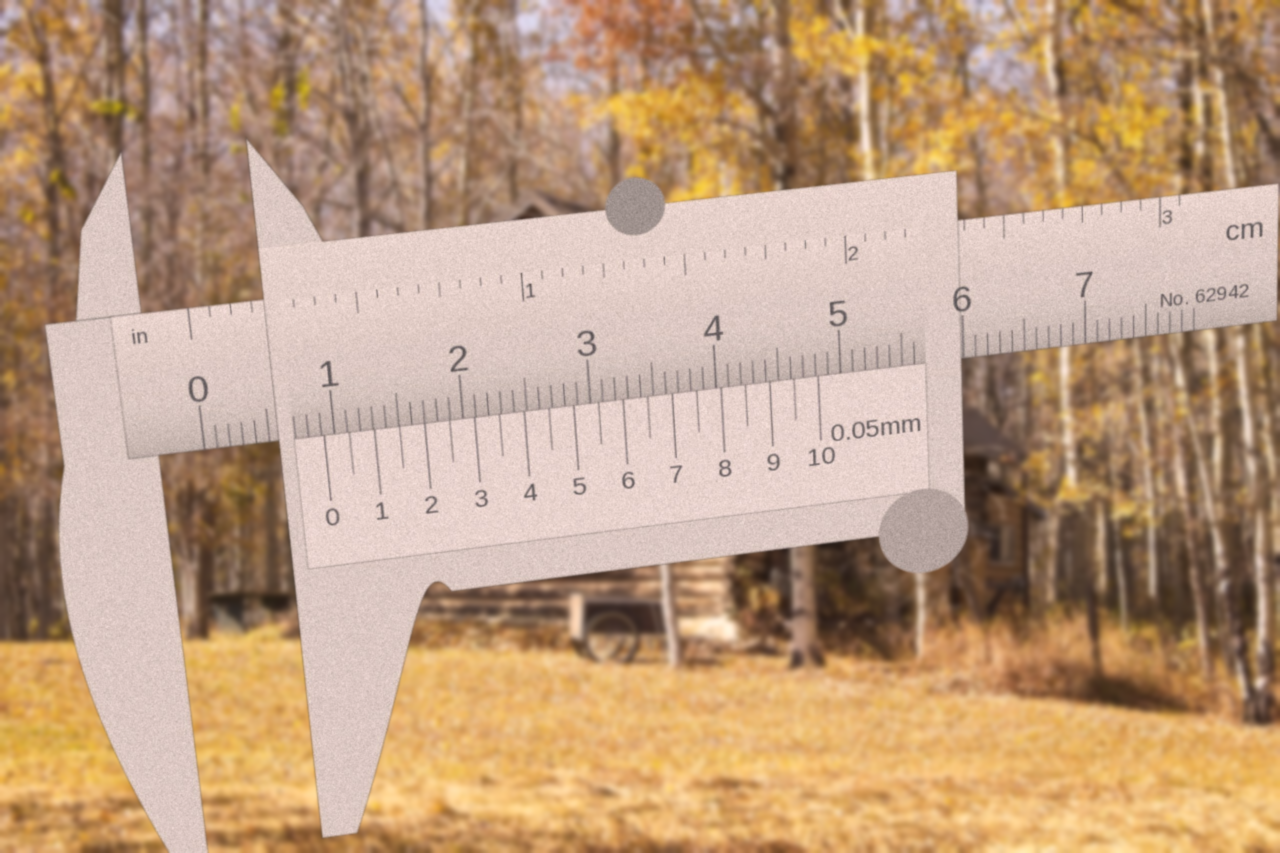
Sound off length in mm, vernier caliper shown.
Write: 9.2 mm
